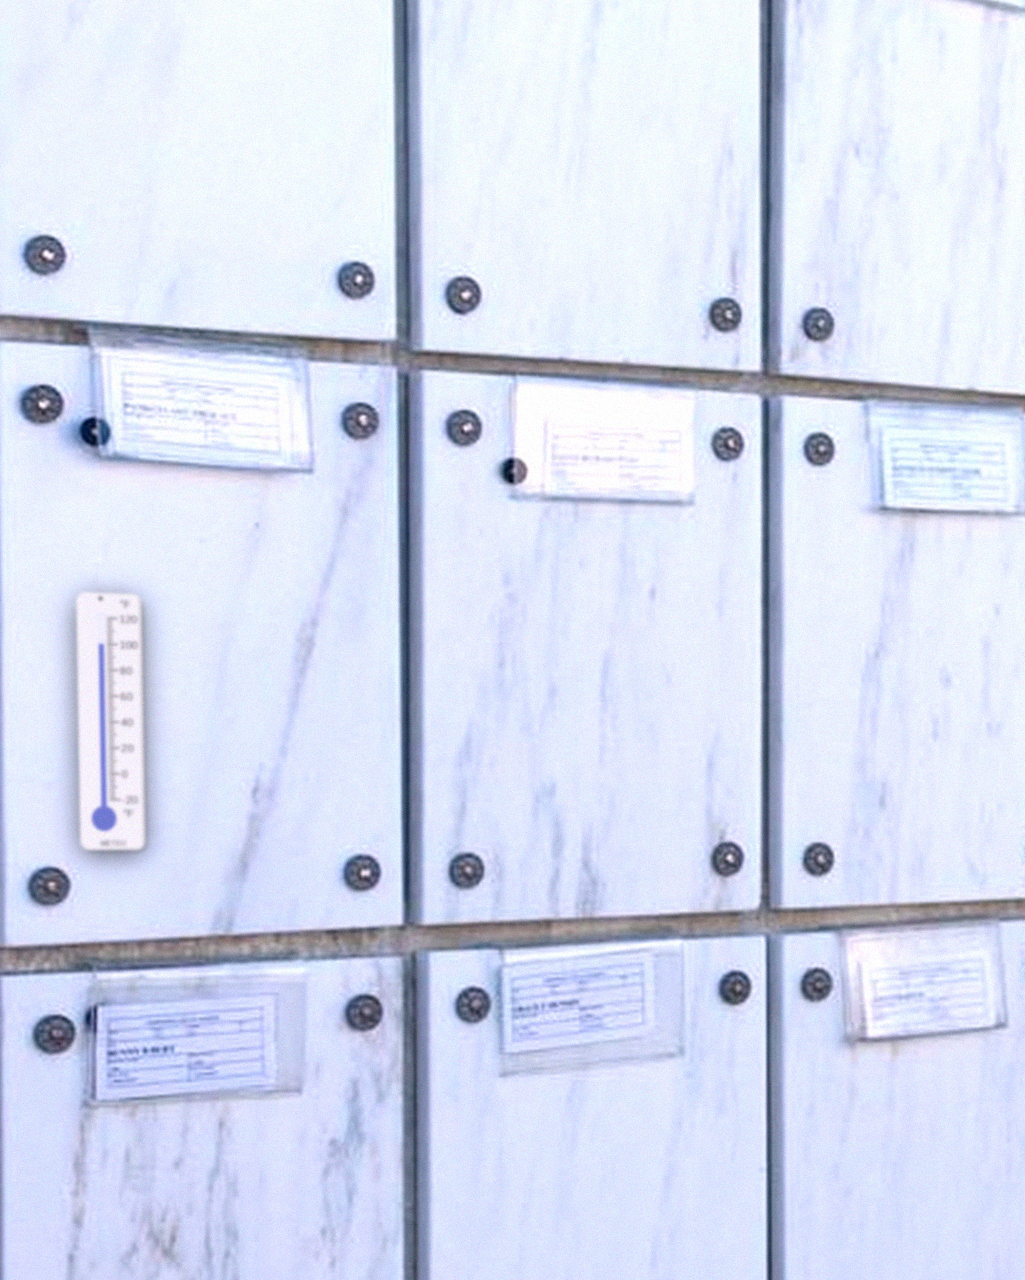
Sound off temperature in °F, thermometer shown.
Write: 100 °F
